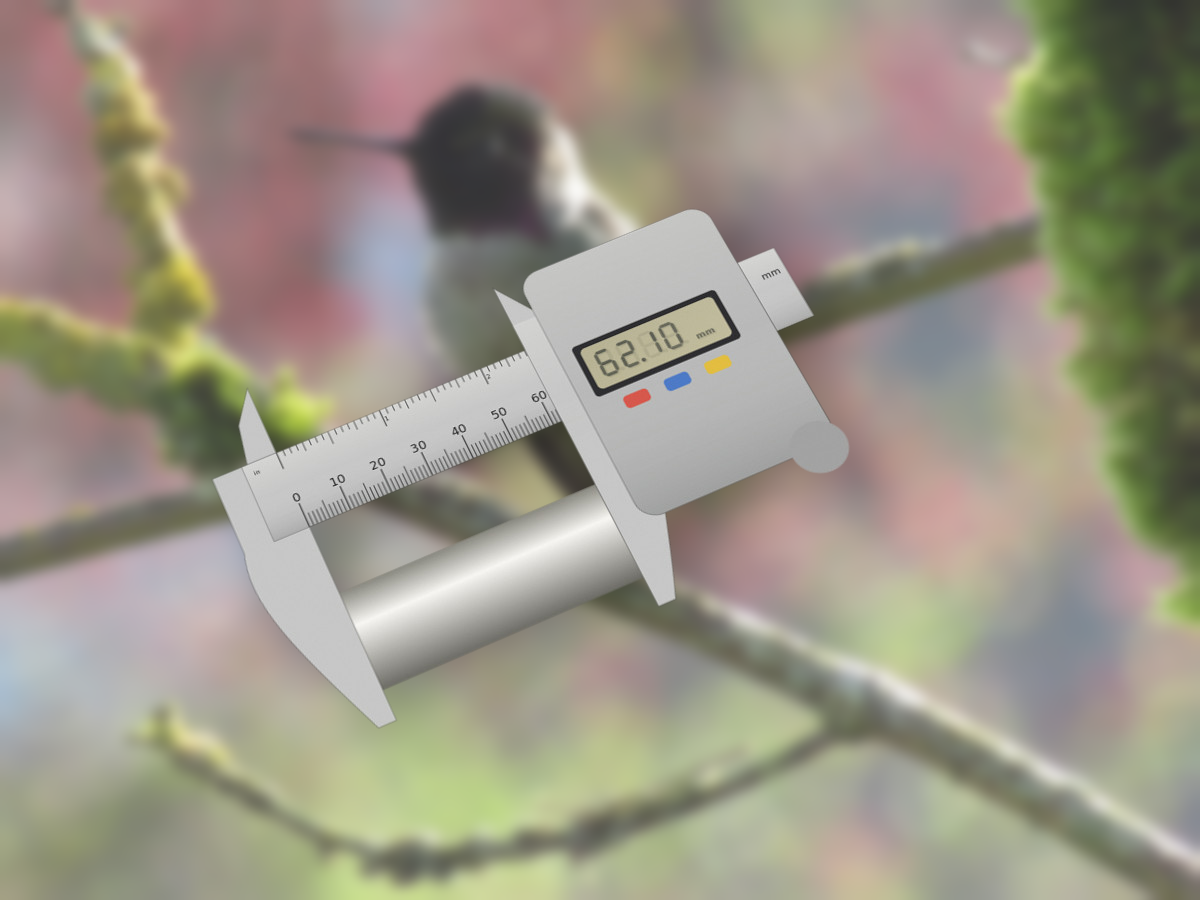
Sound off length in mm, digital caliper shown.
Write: 62.10 mm
